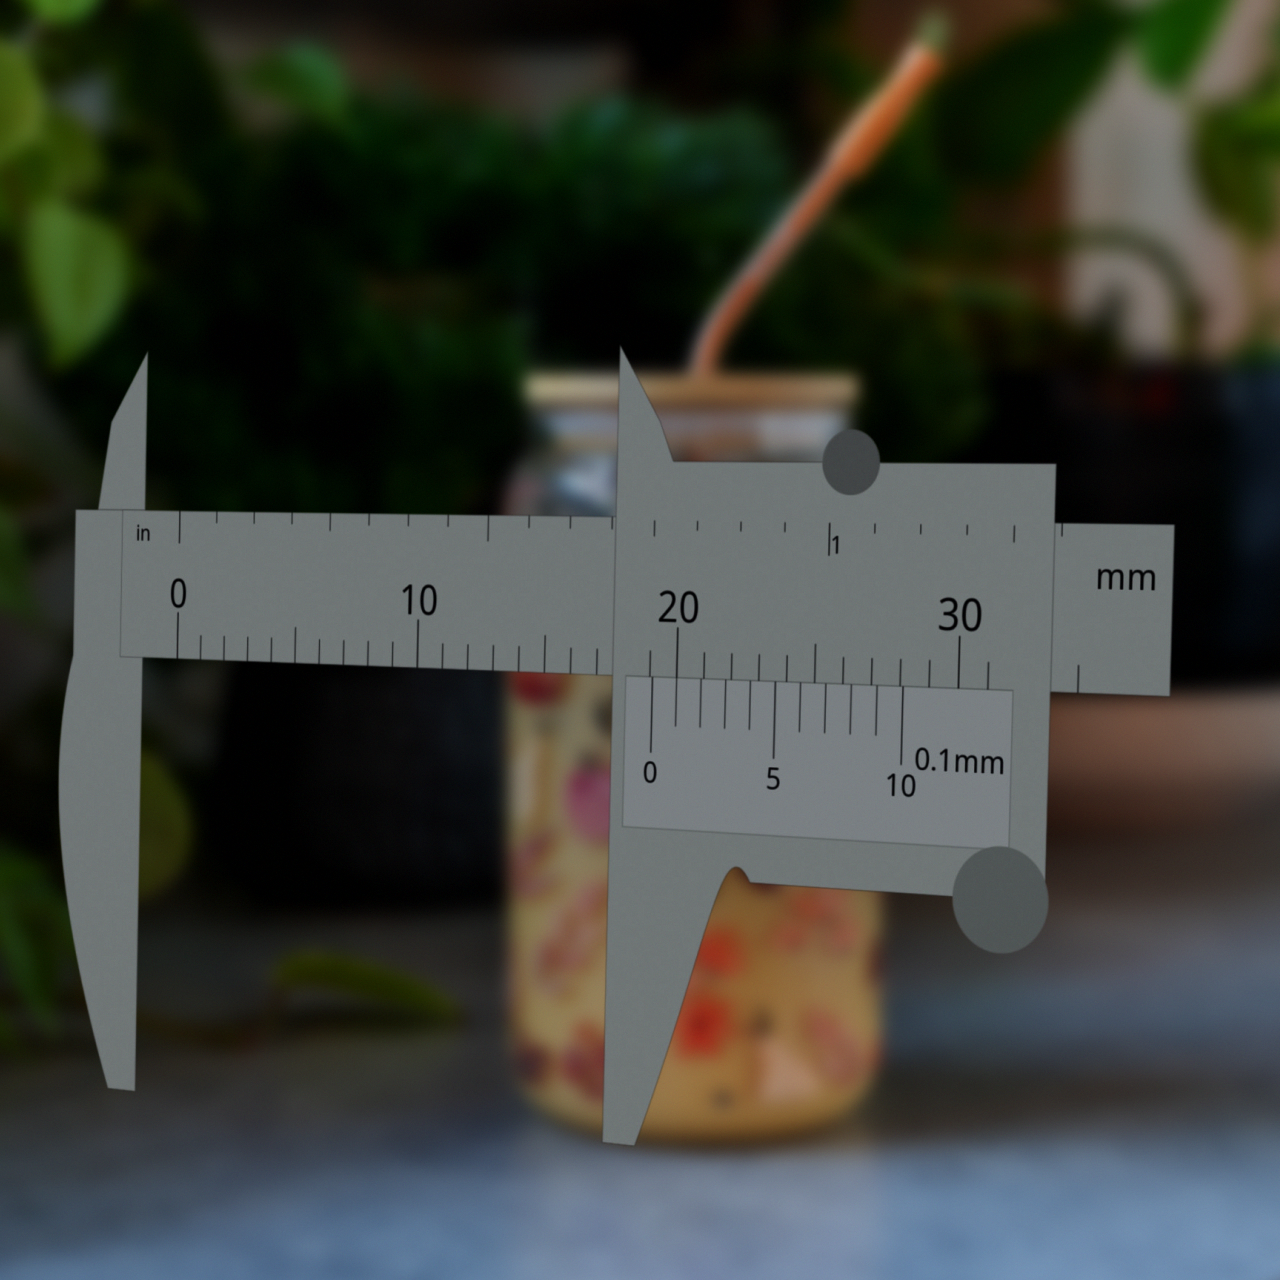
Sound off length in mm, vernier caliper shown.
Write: 19.1 mm
